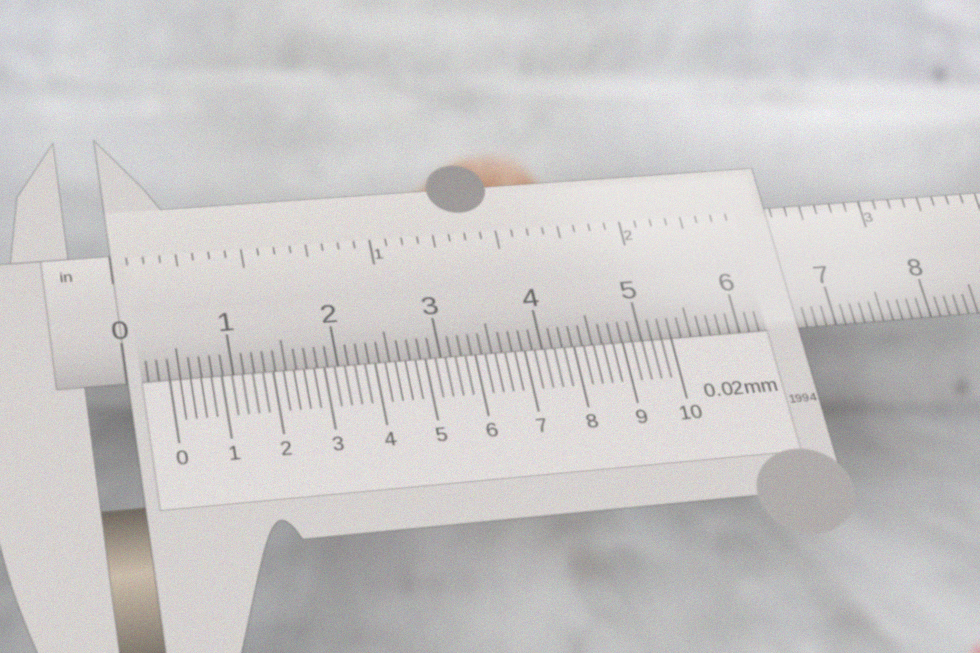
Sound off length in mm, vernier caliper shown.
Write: 4.0 mm
